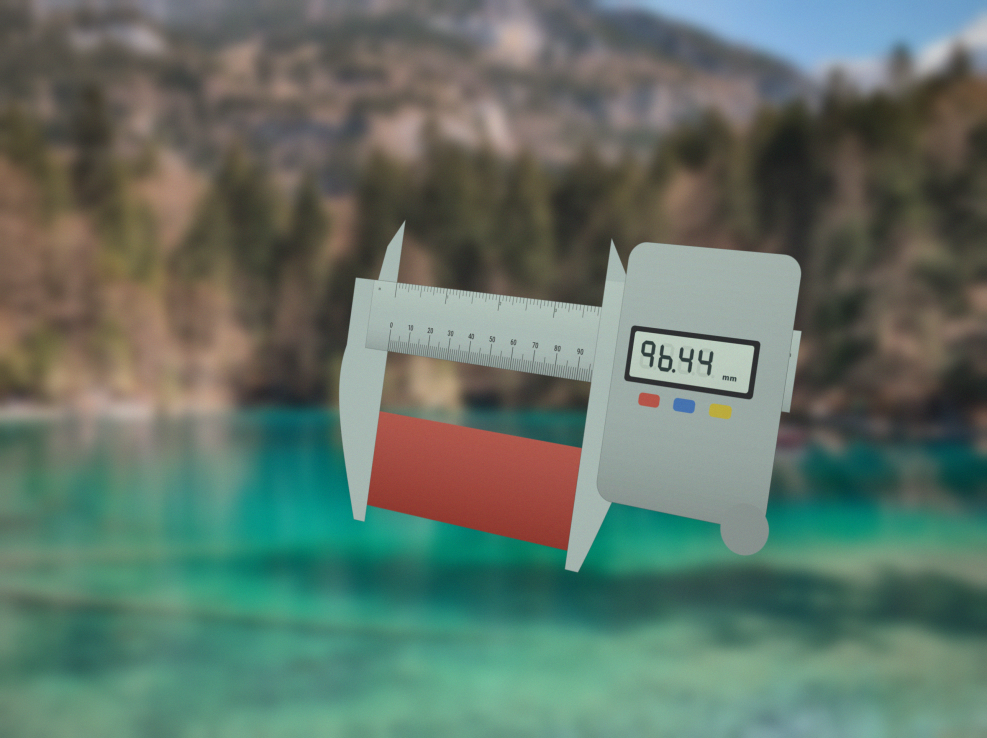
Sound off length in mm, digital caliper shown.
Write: 96.44 mm
